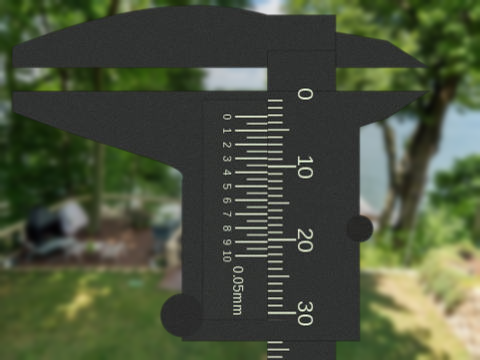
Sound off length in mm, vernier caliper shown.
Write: 3.2 mm
